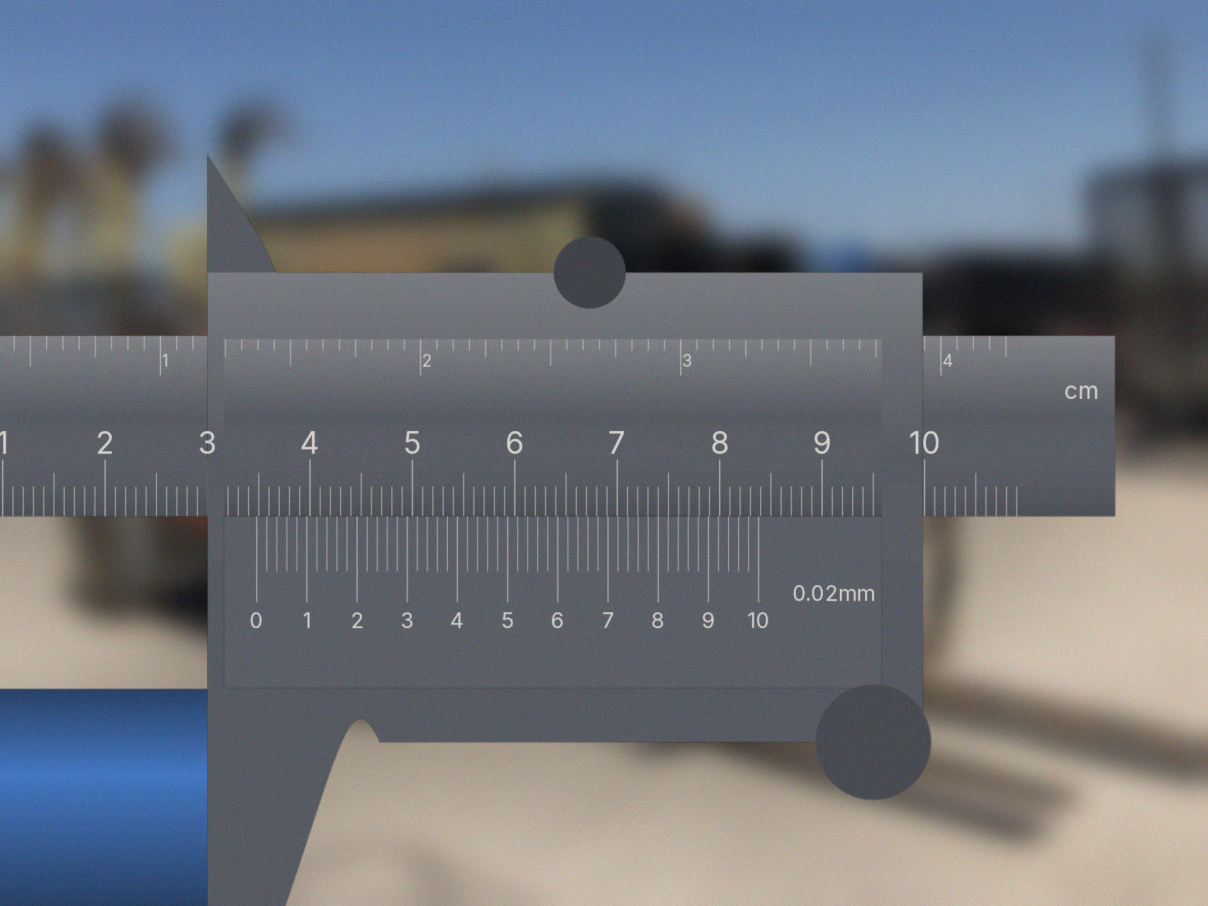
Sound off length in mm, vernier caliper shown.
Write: 34.8 mm
